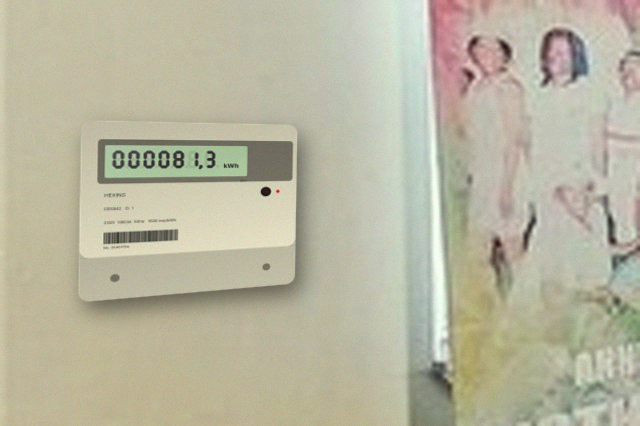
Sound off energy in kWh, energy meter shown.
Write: 81.3 kWh
